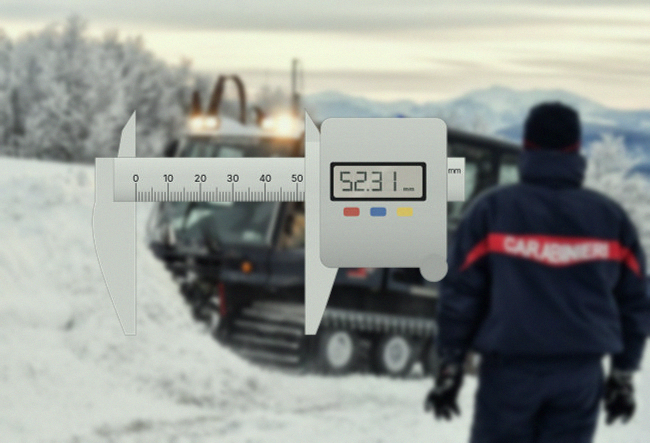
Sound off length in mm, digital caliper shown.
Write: 52.31 mm
